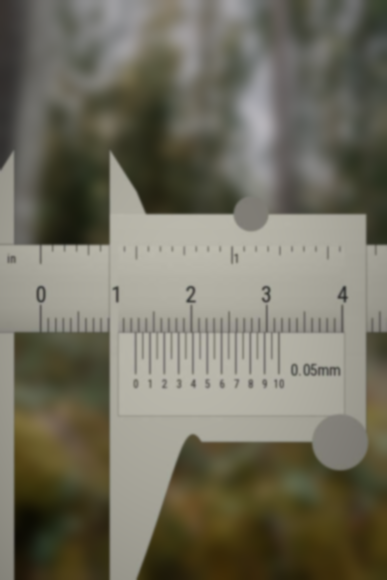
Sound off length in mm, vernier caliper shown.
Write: 12.6 mm
